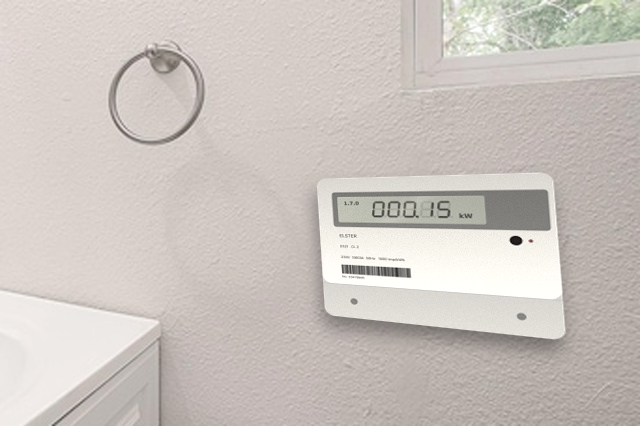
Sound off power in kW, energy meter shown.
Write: 0.15 kW
